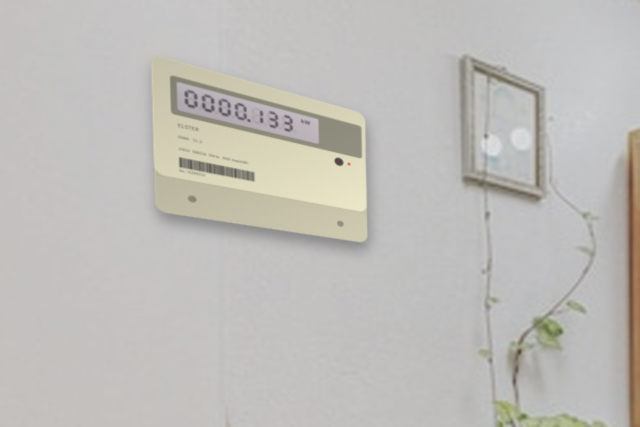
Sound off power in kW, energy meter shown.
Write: 0.133 kW
